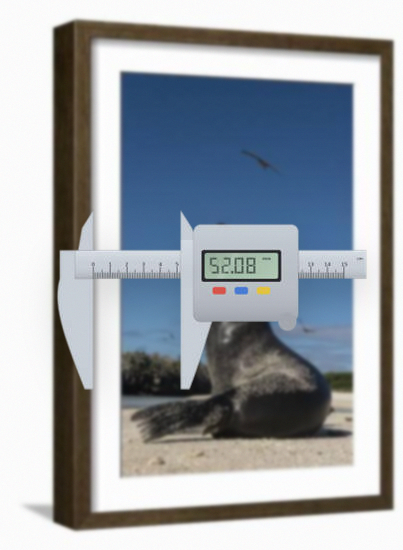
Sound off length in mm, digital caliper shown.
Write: 52.08 mm
